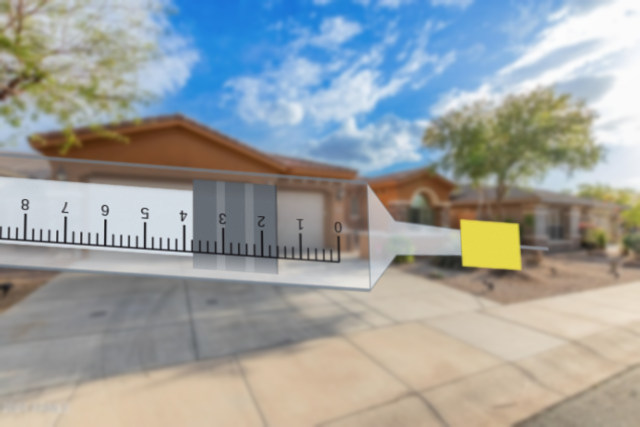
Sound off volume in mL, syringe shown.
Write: 1.6 mL
